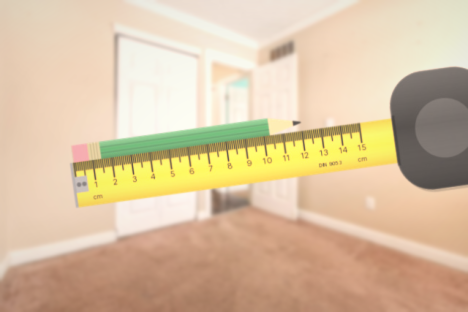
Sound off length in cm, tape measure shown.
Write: 12 cm
